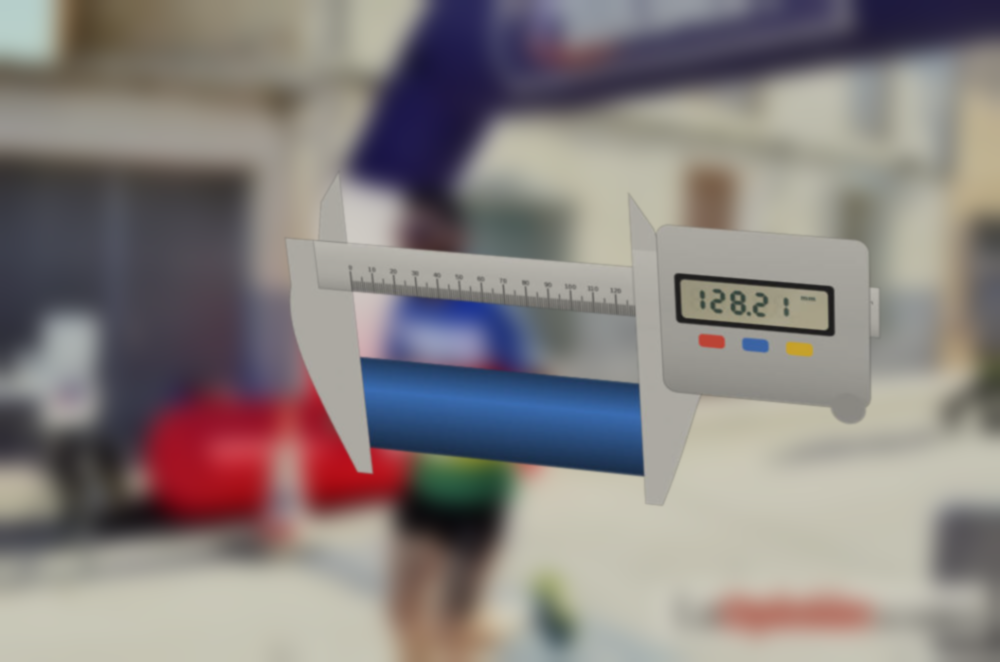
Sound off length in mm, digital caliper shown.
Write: 128.21 mm
